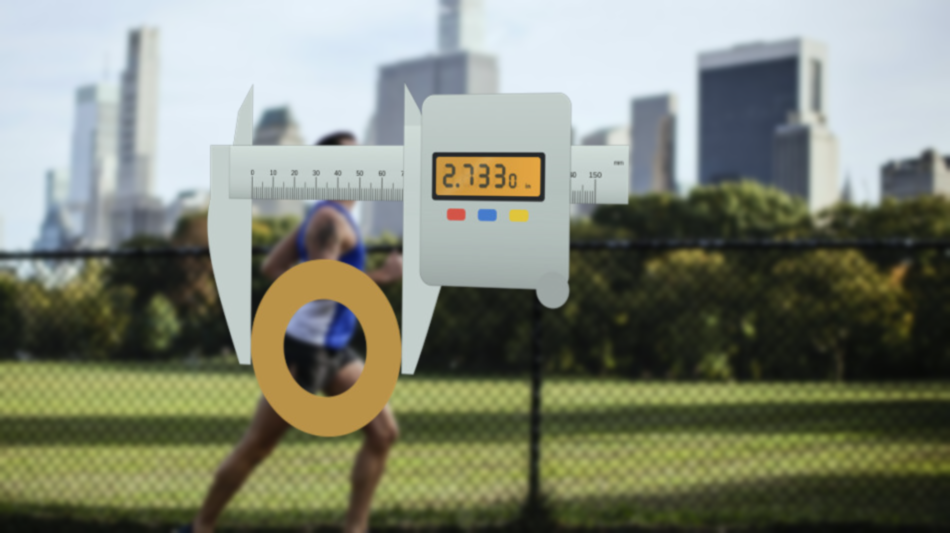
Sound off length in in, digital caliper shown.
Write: 2.7330 in
